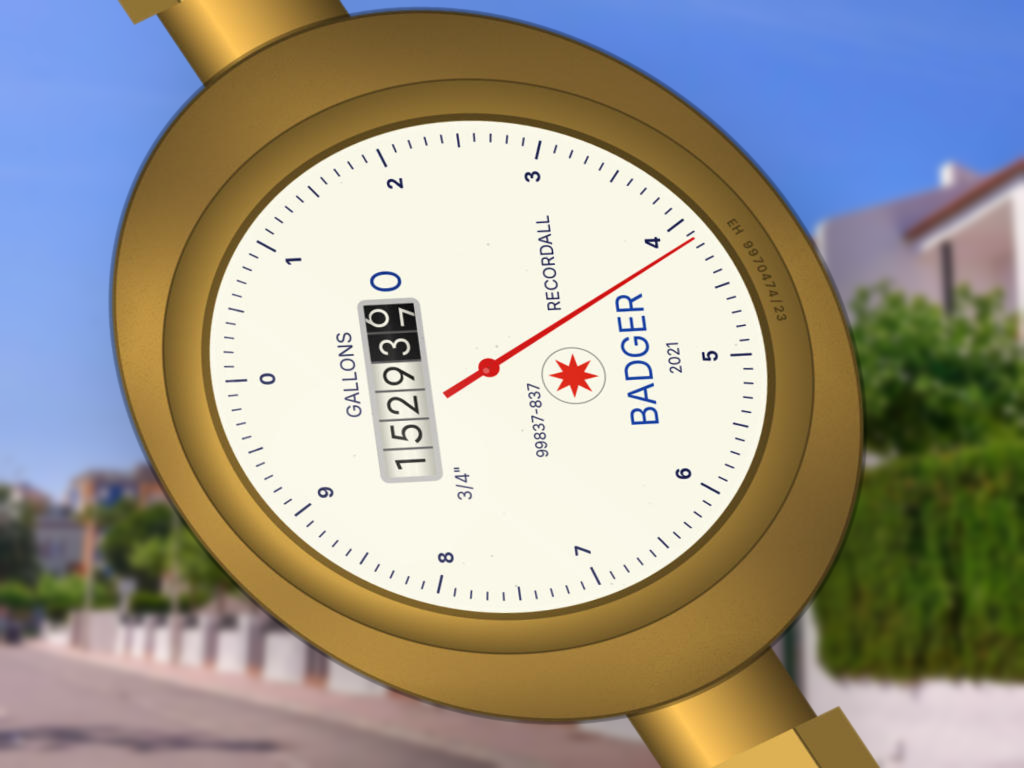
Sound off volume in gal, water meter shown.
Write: 1529364.1 gal
